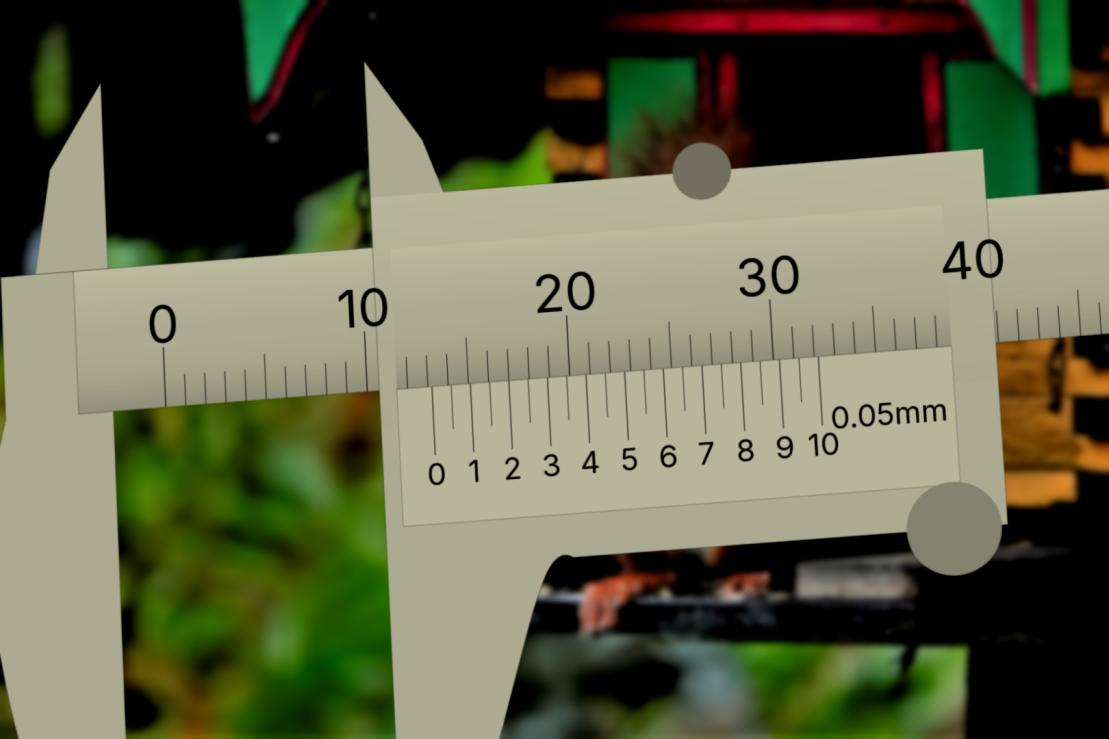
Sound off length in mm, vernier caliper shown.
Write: 13.2 mm
